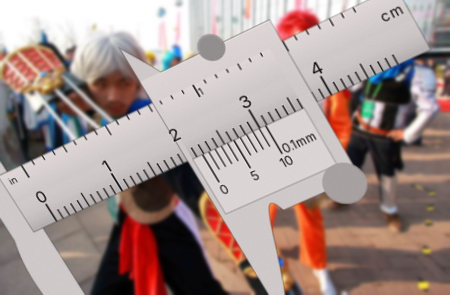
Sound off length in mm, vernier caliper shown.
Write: 21.8 mm
